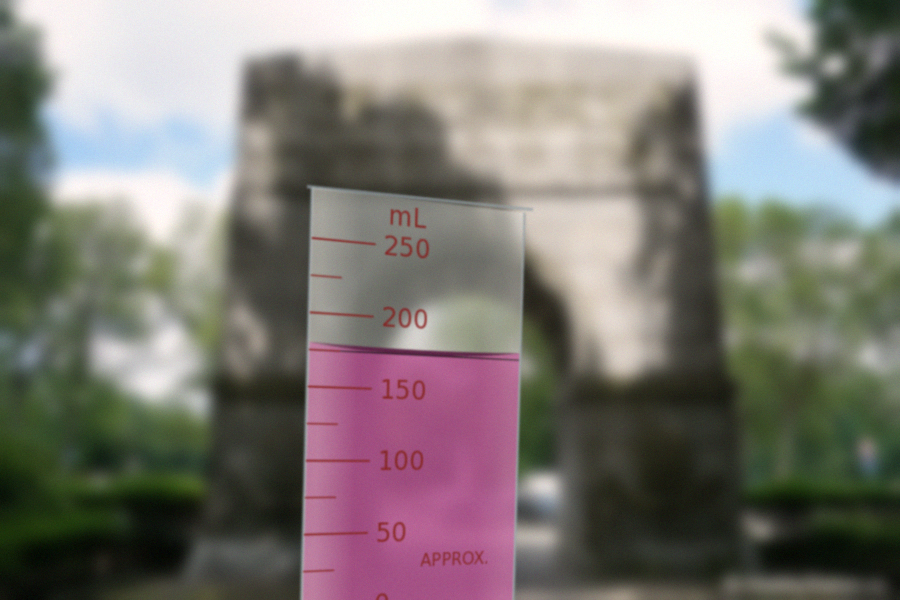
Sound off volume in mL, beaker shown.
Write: 175 mL
